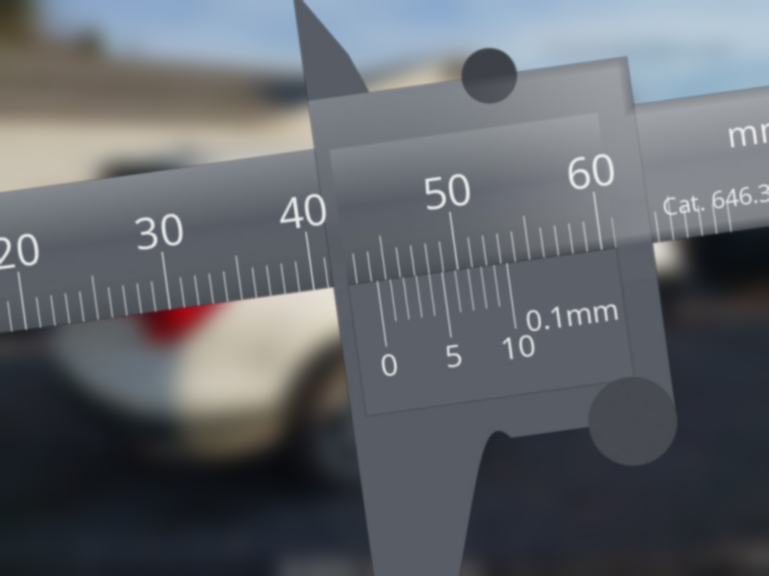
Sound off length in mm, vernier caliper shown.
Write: 44.4 mm
